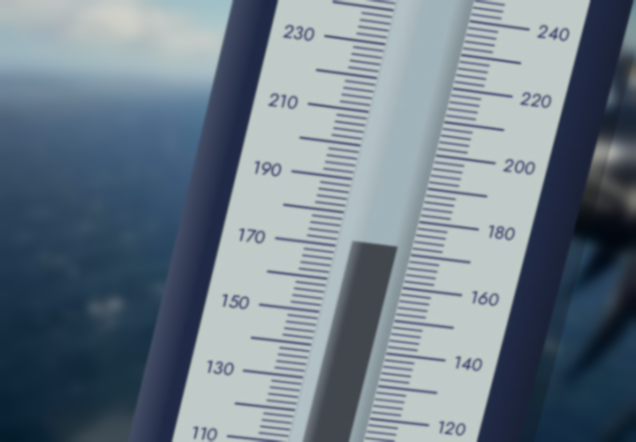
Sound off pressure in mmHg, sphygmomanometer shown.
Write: 172 mmHg
